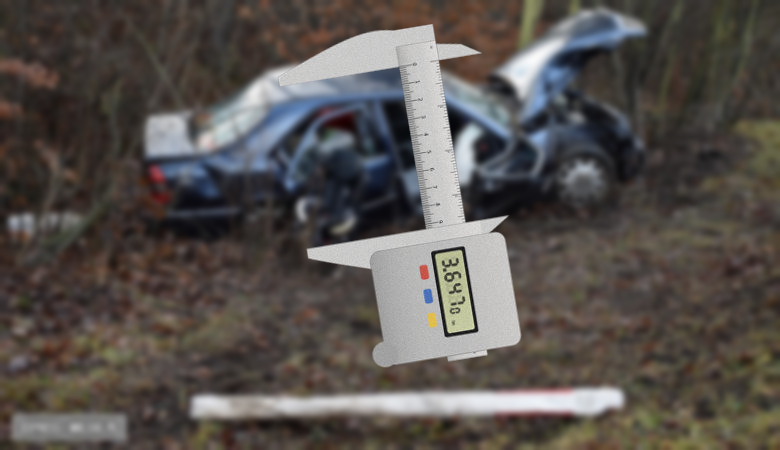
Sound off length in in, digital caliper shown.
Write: 3.6470 in
